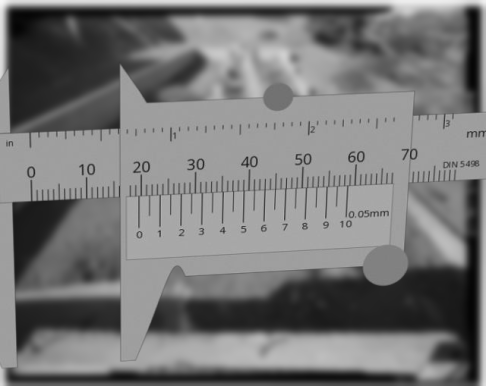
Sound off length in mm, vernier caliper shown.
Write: 19.6 mm
